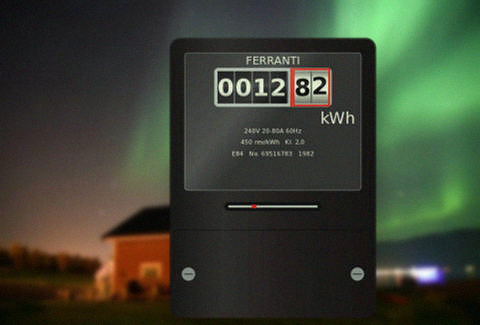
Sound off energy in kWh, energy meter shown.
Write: 12.82 kWh
